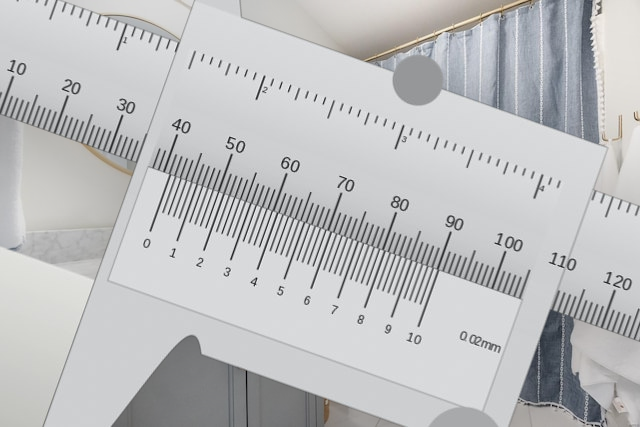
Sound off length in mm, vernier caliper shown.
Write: 41.2 mm
